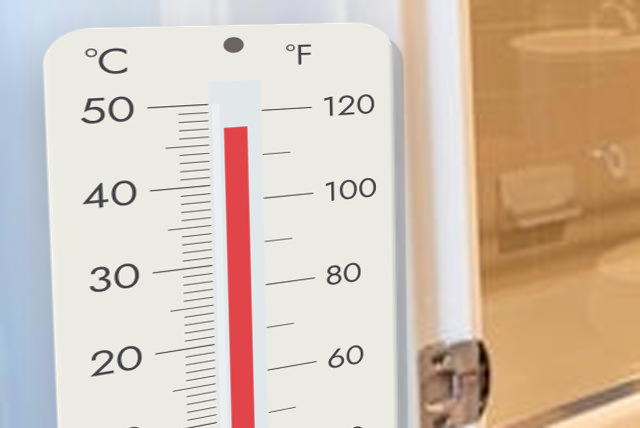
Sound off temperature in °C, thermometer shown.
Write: 47 °C
